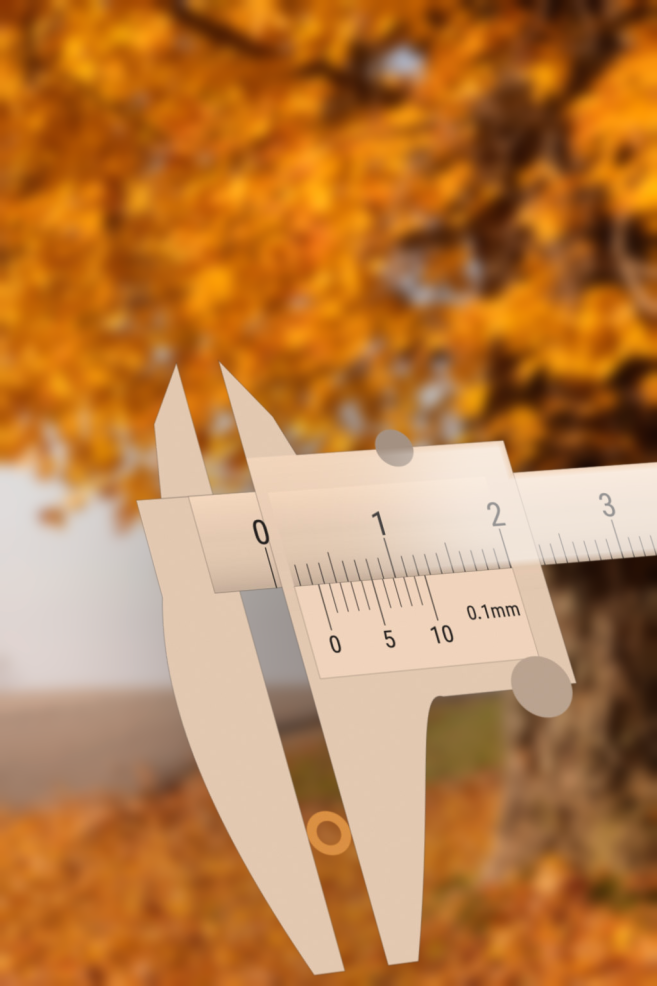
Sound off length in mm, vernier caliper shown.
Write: 3.5 mm
